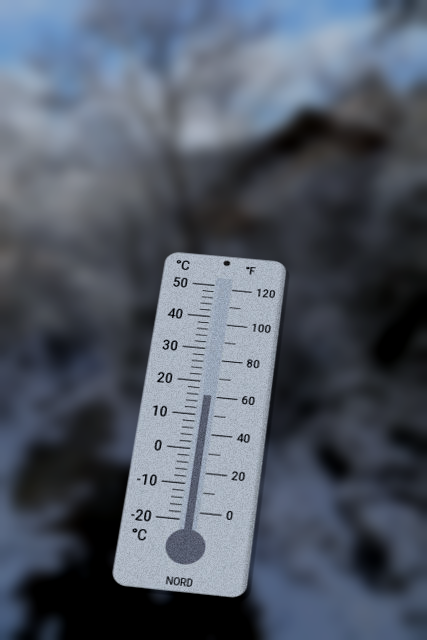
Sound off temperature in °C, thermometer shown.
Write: 16 °C
